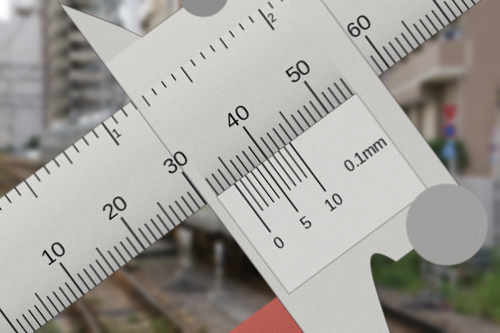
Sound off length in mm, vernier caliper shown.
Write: 34.6 mm
